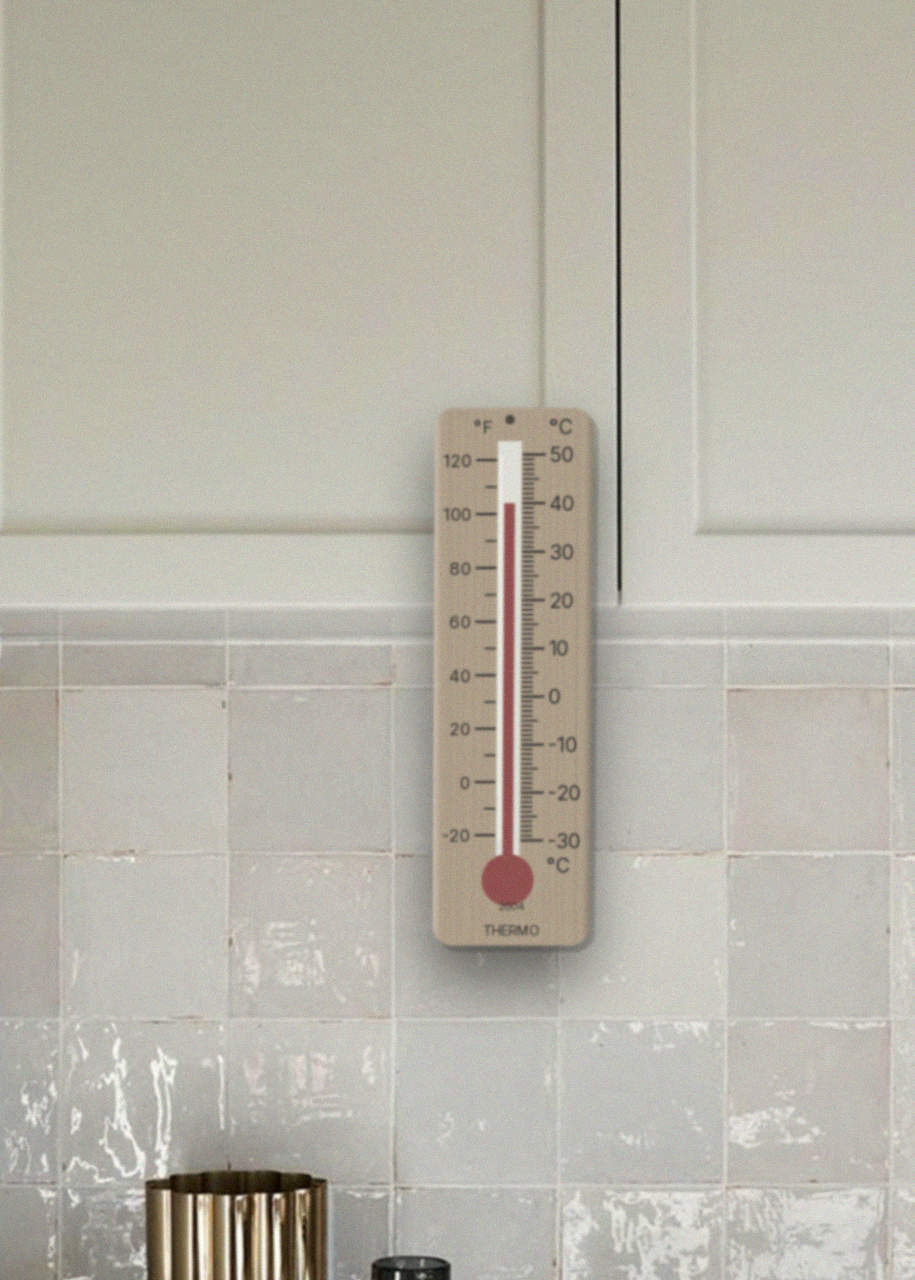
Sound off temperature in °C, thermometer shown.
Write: 40 °C
